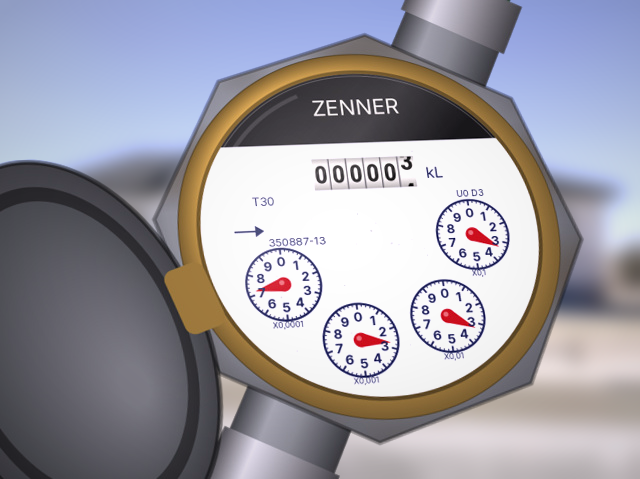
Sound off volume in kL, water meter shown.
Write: 3.3327 kL
